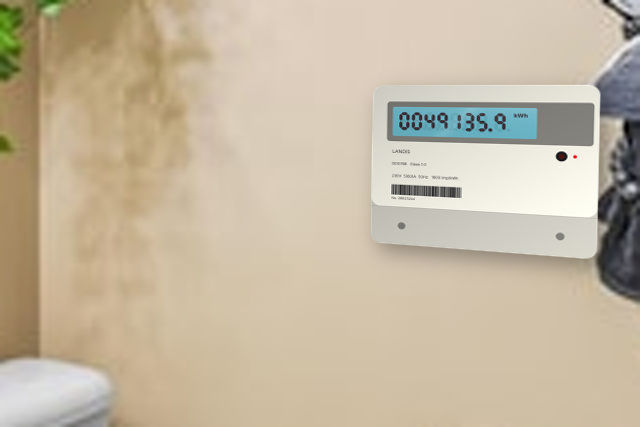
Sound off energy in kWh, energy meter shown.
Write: 49135.9 kWh
